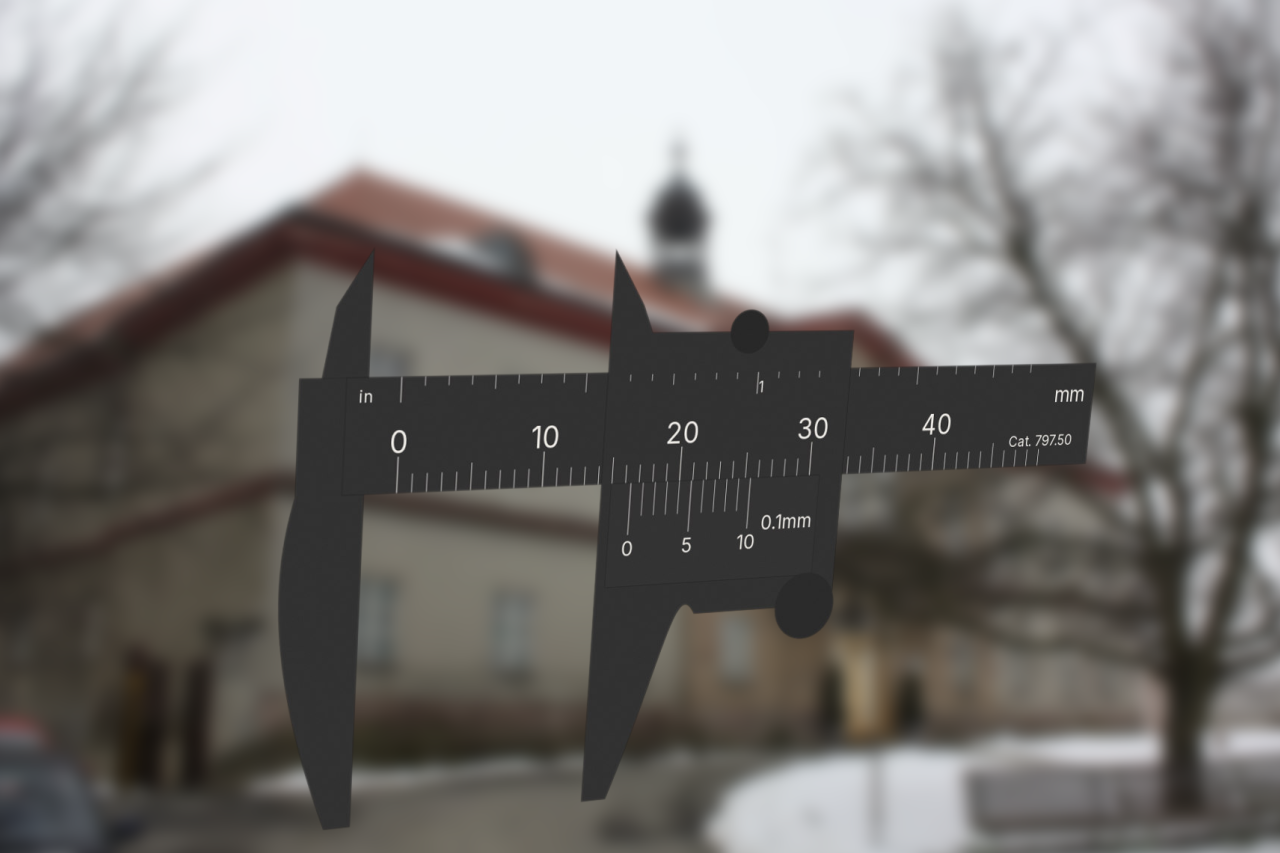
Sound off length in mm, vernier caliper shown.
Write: 16.4 mm
